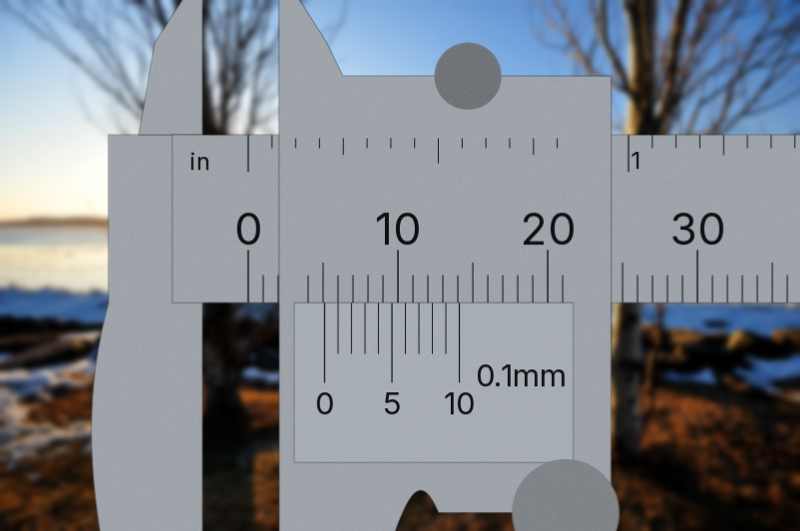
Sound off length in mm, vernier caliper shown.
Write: 5.1 mm
